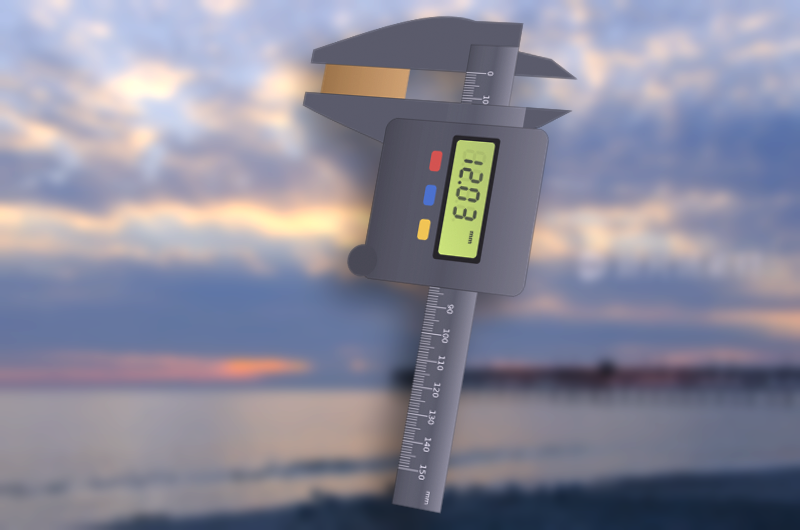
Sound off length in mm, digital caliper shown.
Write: 12.03 mm
